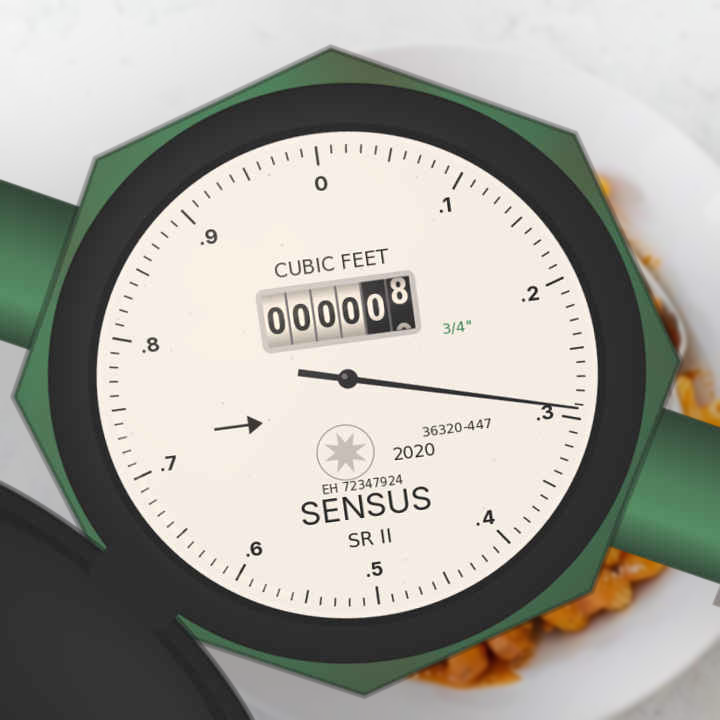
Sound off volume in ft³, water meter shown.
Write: 8.29 ft³
